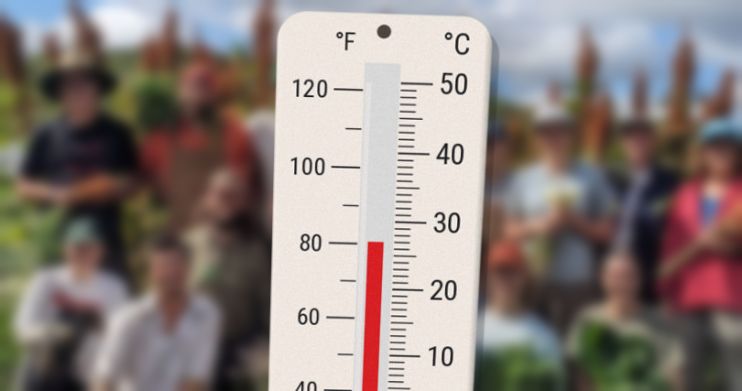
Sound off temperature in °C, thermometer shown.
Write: 27 °C
